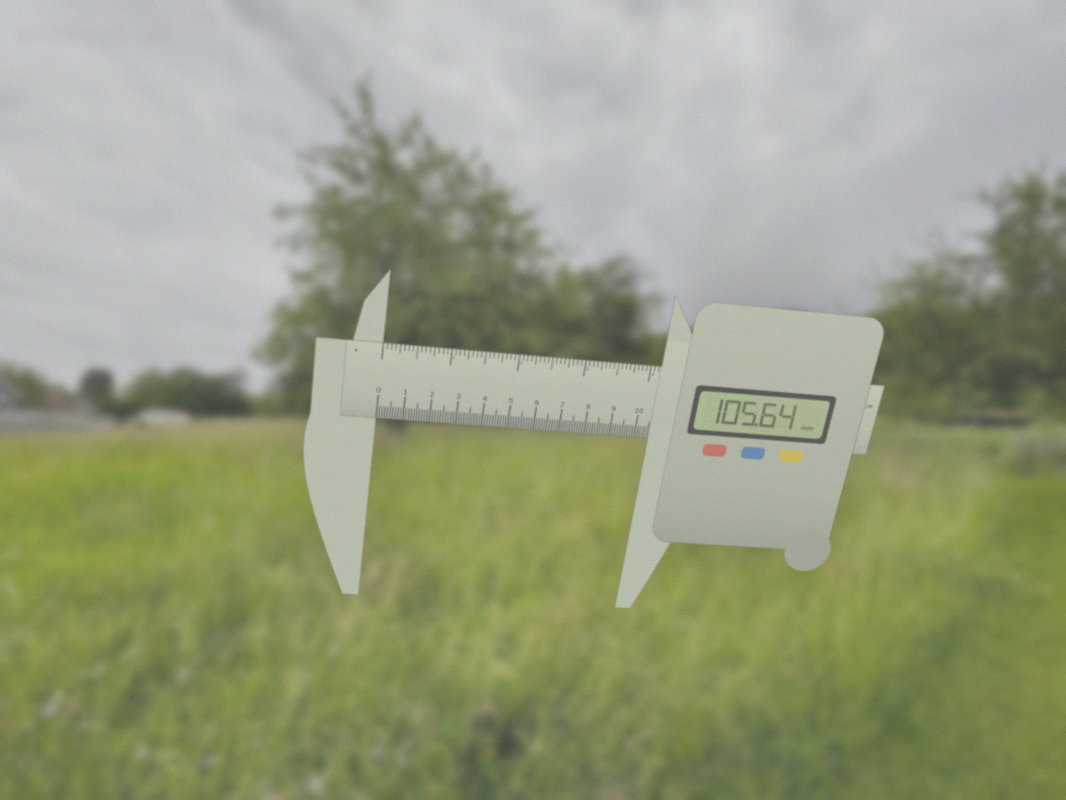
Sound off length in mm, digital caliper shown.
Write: 105.64 mm
